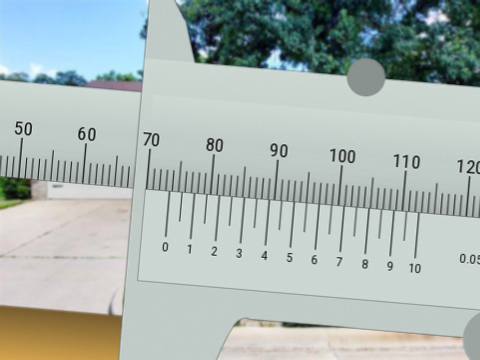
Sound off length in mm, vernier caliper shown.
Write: 73.6 mm
